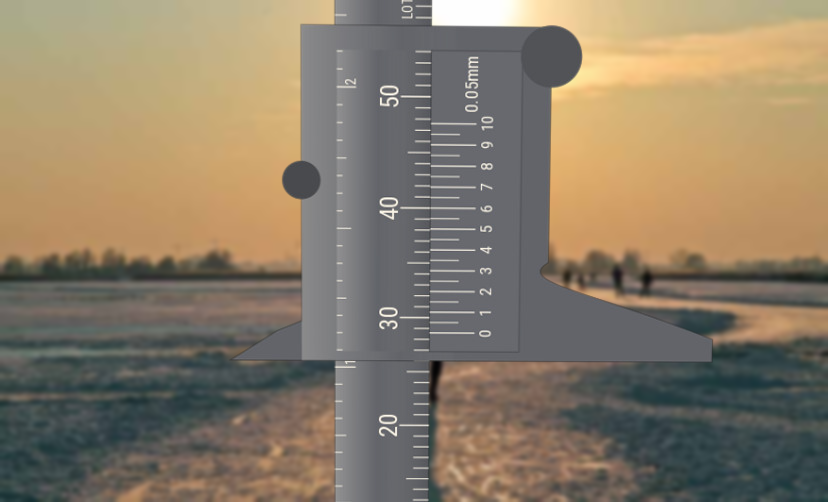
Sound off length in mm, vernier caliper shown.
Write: 28.6 mm
